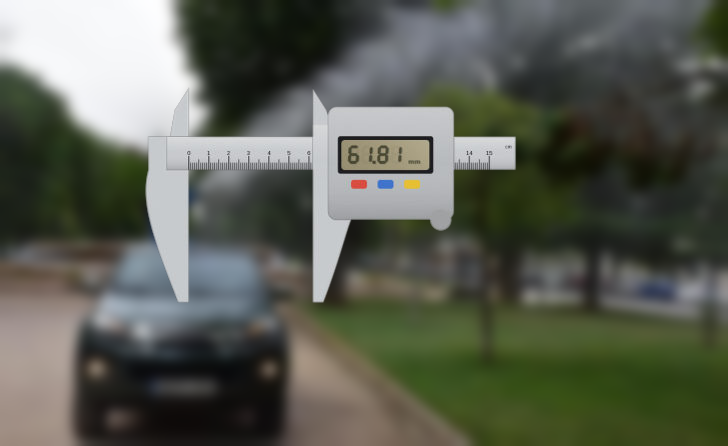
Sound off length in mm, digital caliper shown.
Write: 61.81 mm
